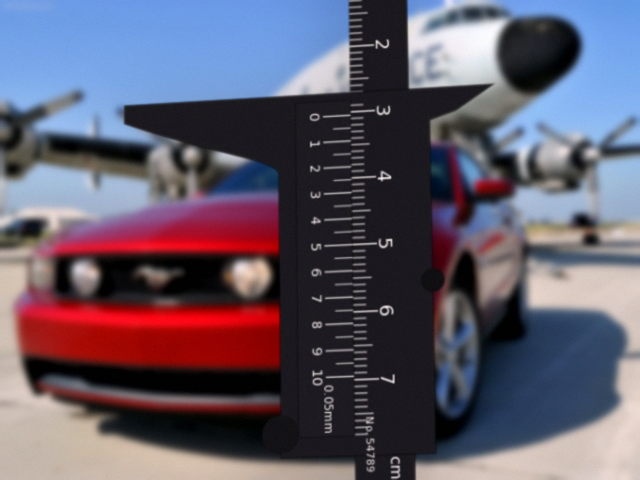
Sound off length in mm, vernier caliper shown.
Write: 30.5 mm
